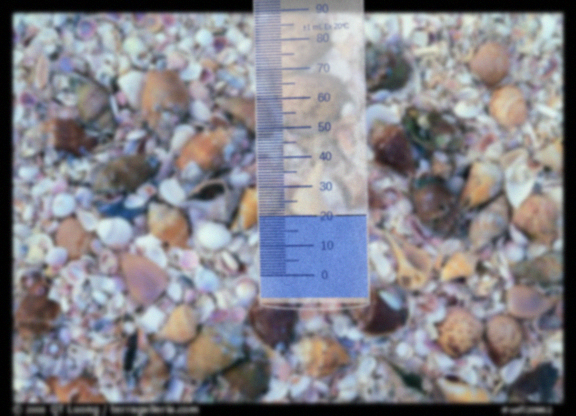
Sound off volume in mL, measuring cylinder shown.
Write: 20 mL
